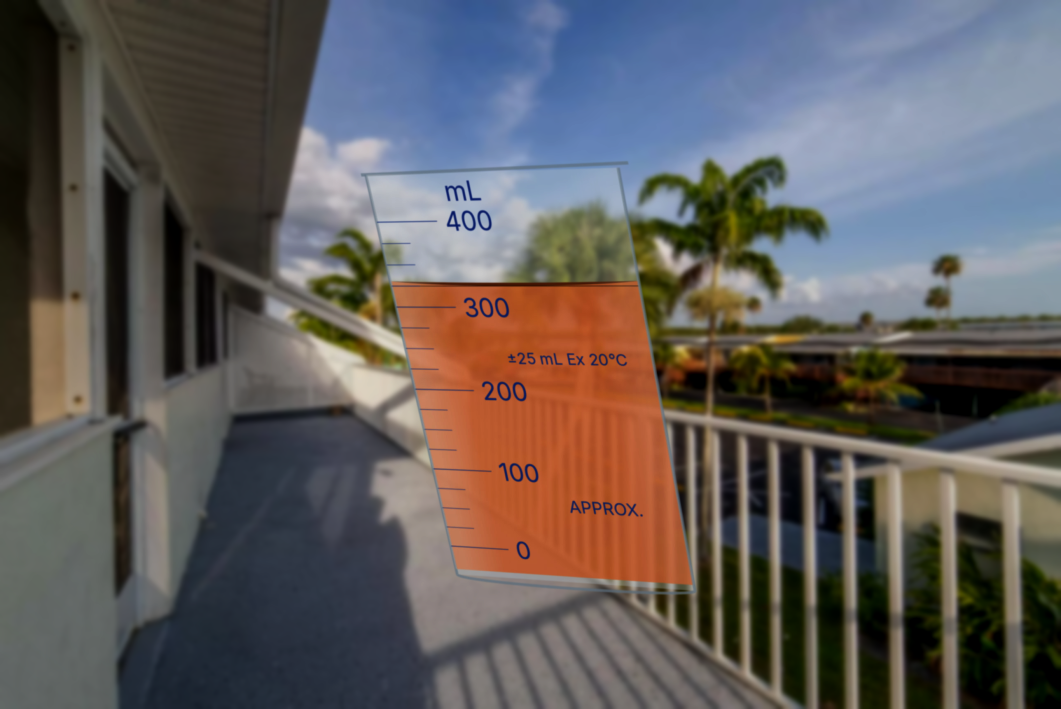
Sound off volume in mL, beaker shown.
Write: 325 mL
